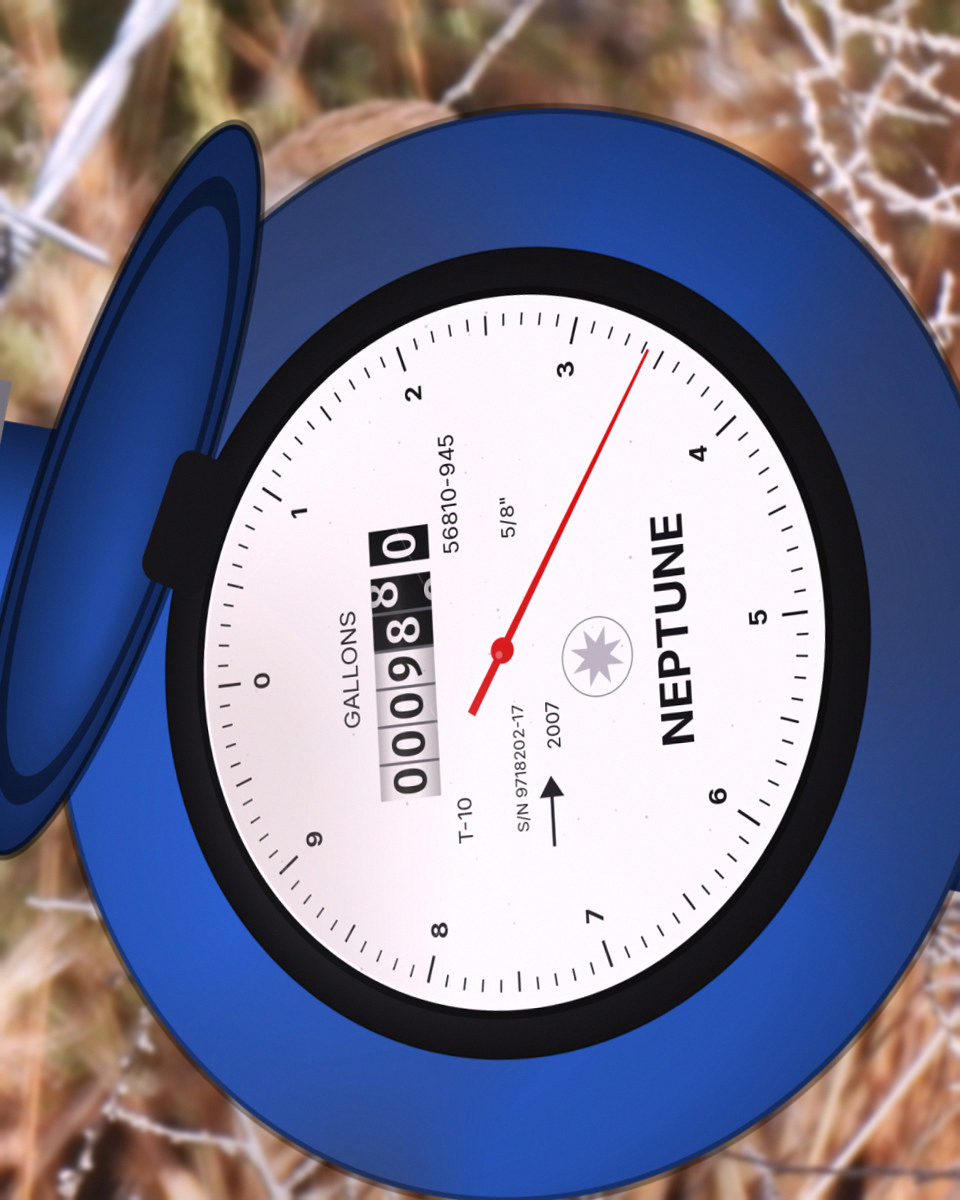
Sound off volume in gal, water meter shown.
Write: 9883.4 gal
